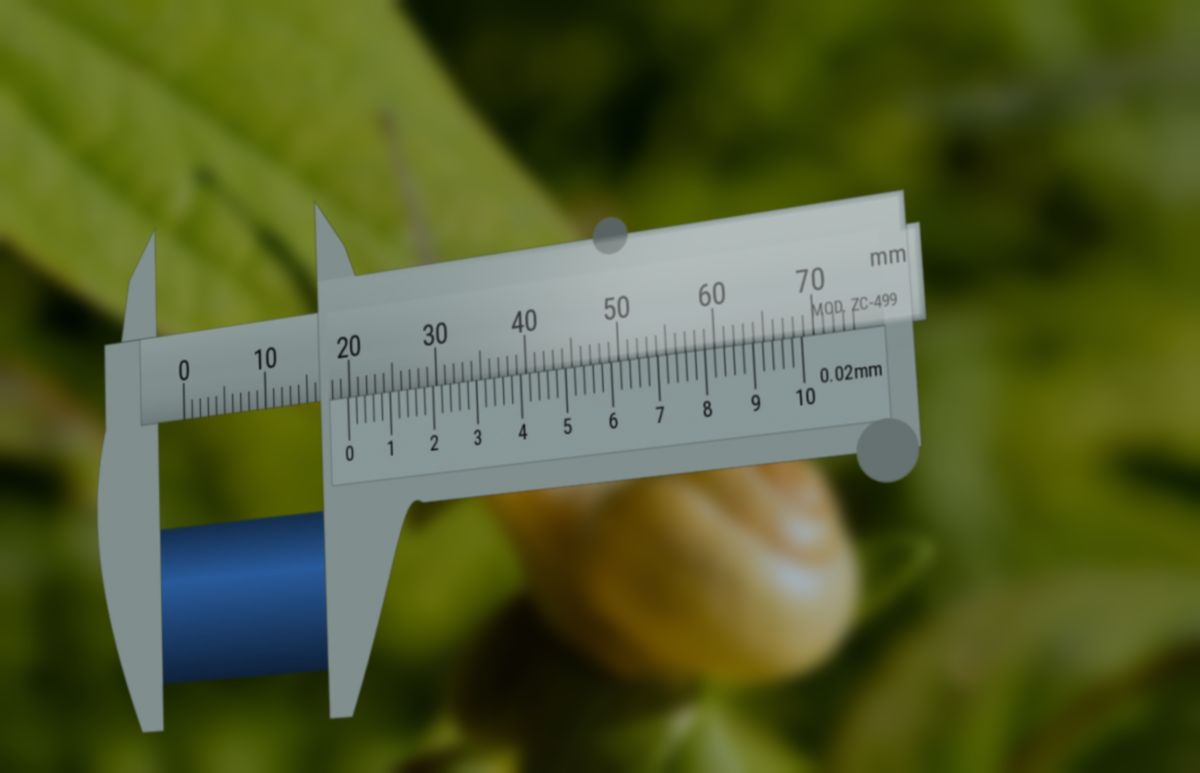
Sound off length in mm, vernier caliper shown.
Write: 19.8 mm
